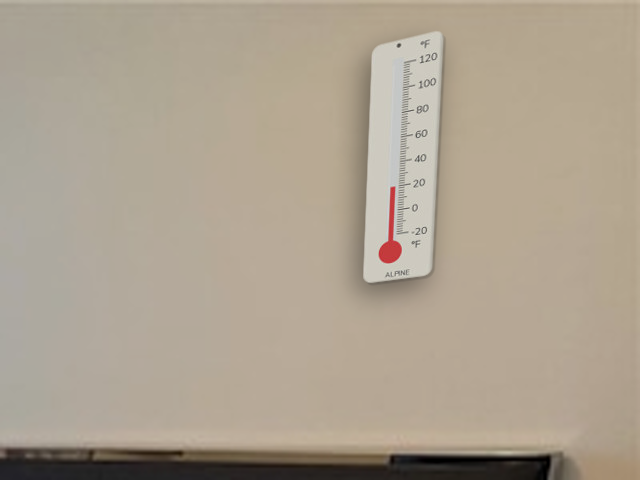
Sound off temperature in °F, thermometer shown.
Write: 20 °F
